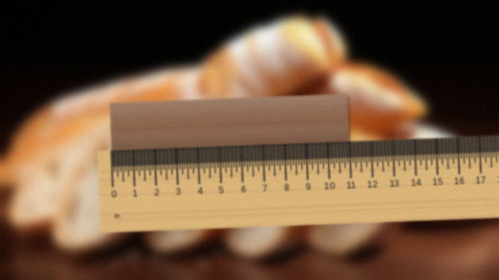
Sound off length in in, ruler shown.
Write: 11 in
